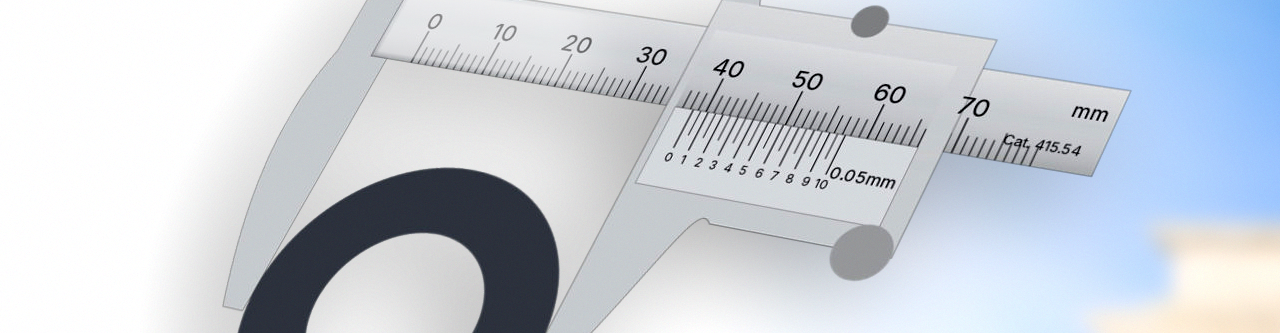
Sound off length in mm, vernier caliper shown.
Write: 38.4 mm
